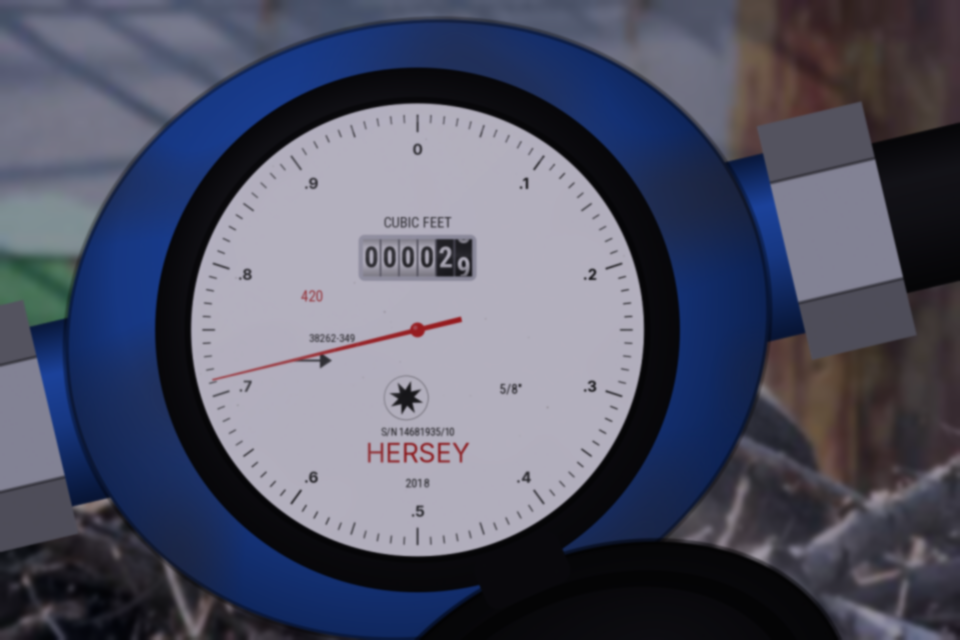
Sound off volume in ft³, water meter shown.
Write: 28.71 ft³
